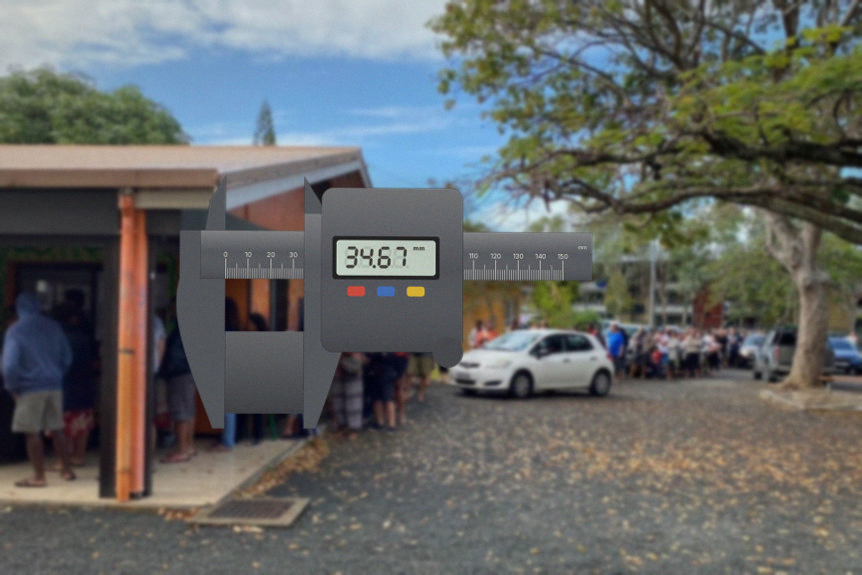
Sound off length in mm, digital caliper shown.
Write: 34.67 mm
